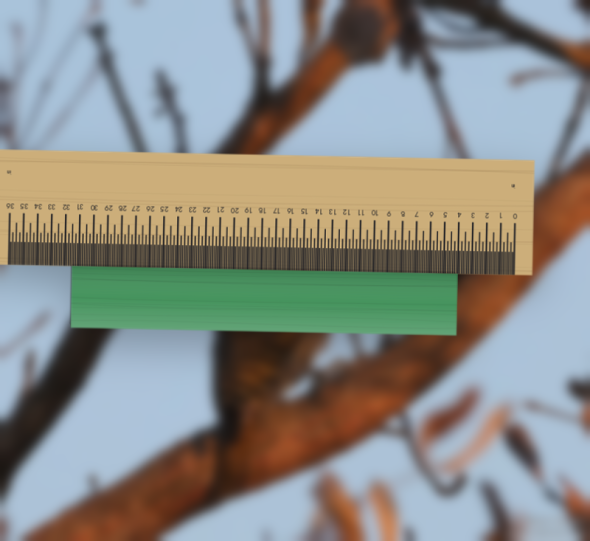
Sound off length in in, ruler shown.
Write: 27.5 in
